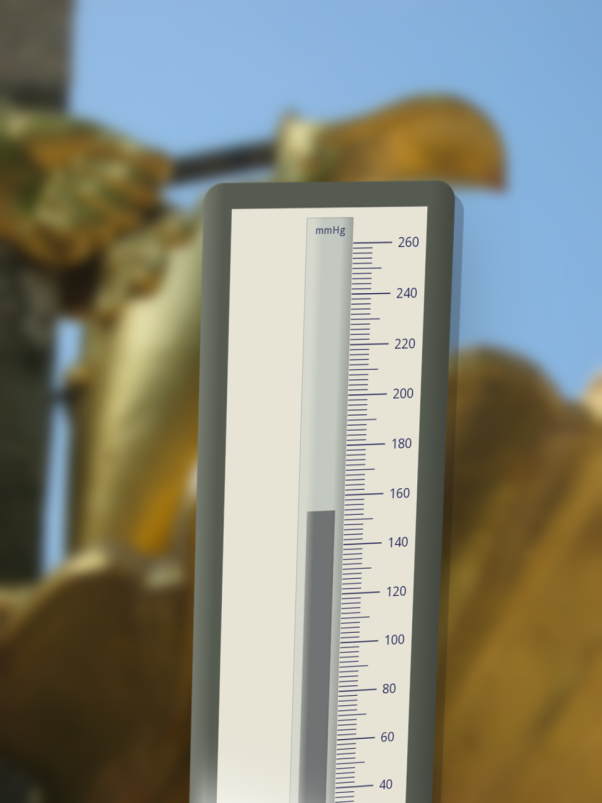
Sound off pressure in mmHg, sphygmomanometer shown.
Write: 154 mmHg
